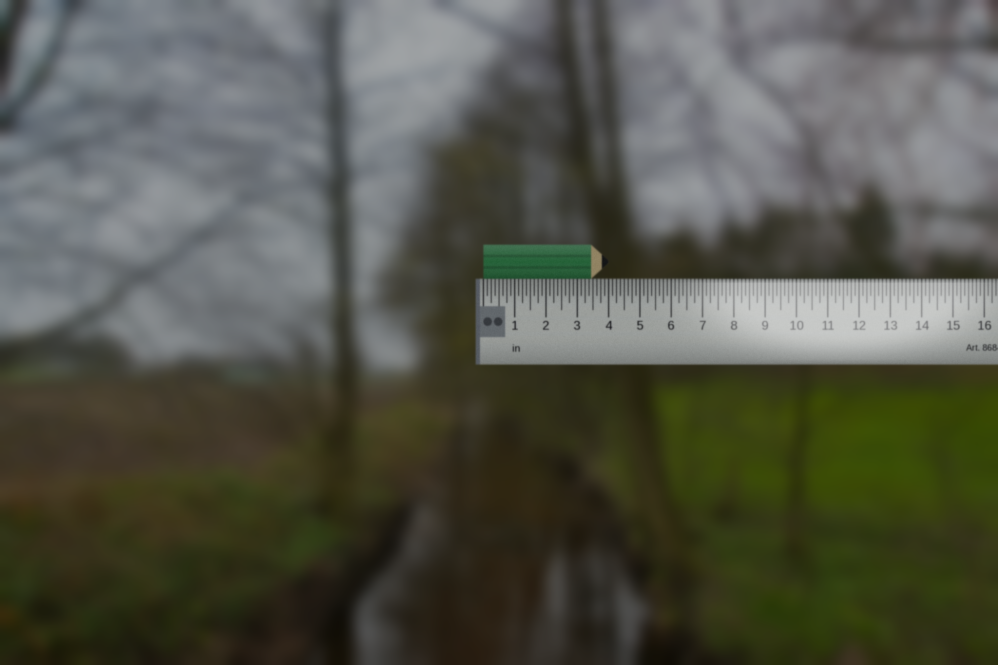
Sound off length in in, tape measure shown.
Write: 4 in
